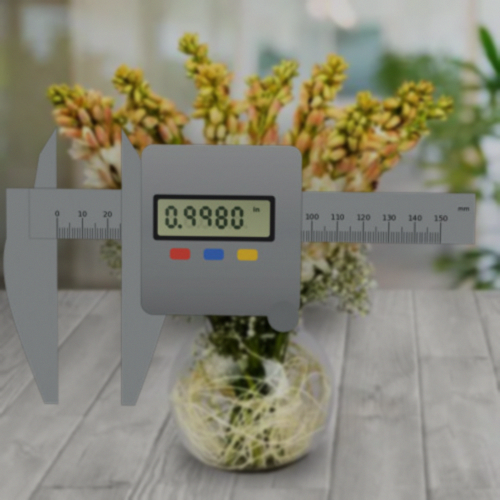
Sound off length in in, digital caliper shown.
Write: 0.9980 in
